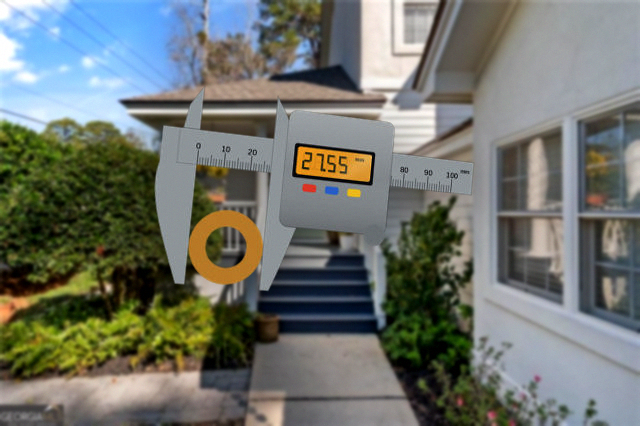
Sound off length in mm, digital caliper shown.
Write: 27.55 mm
